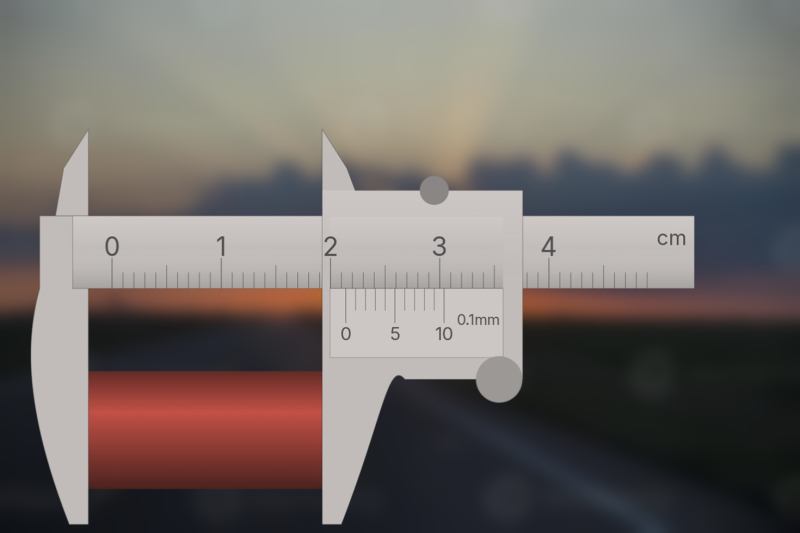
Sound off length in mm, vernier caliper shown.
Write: 21.4 mm
